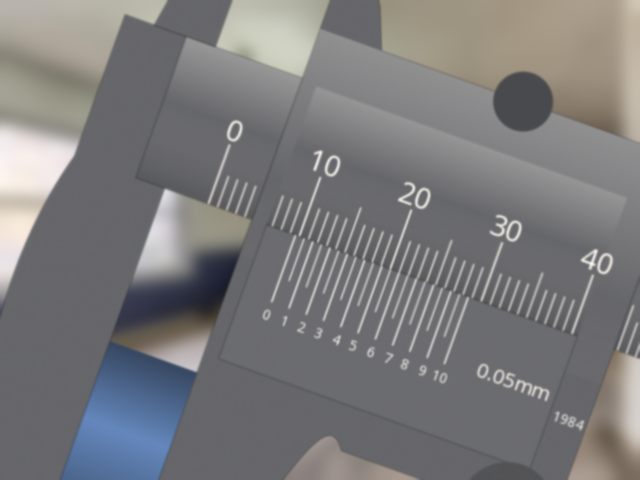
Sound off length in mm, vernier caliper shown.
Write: 9.6 mm
